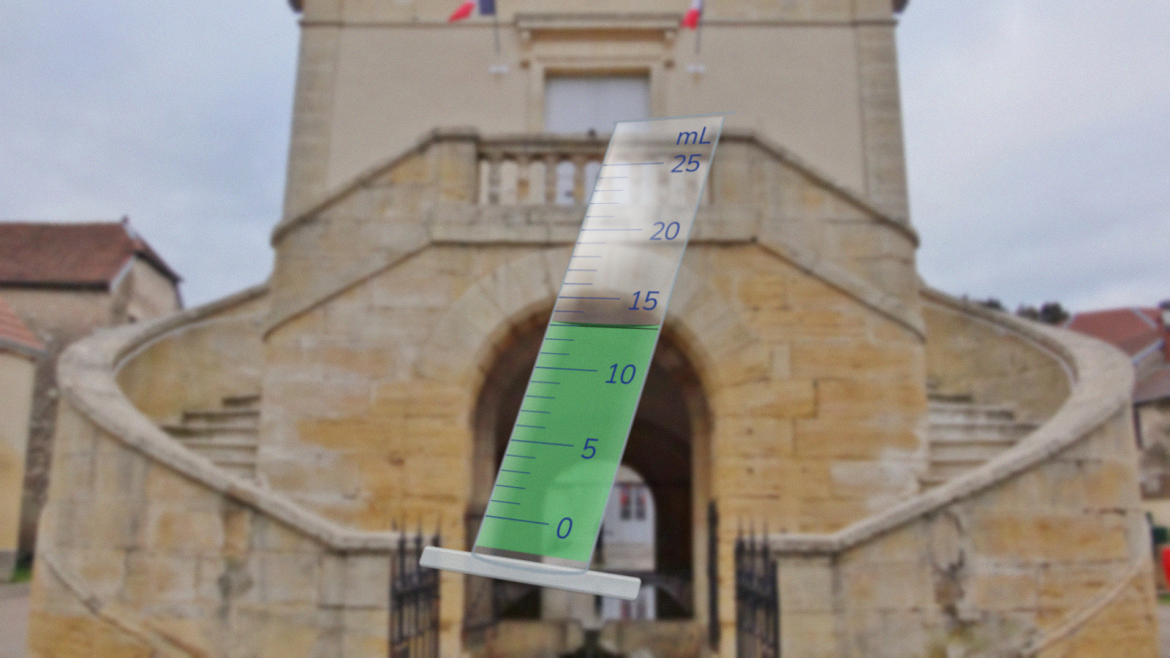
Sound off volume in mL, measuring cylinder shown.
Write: 13 mL
